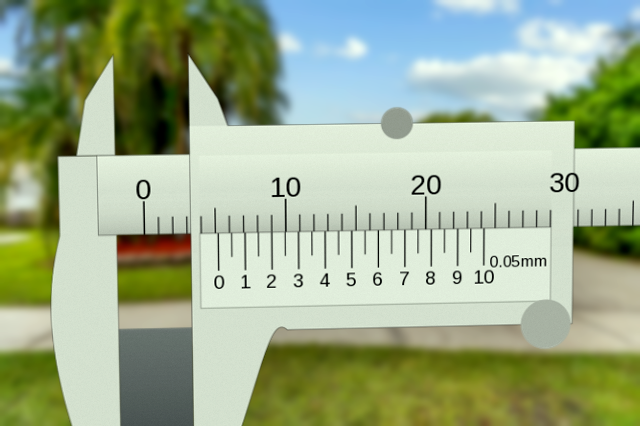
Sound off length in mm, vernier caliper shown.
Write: 5.2 mm
